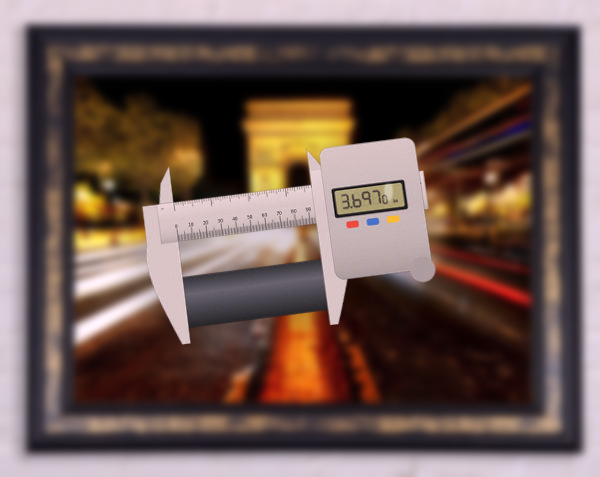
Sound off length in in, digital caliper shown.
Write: 3.6970 in
